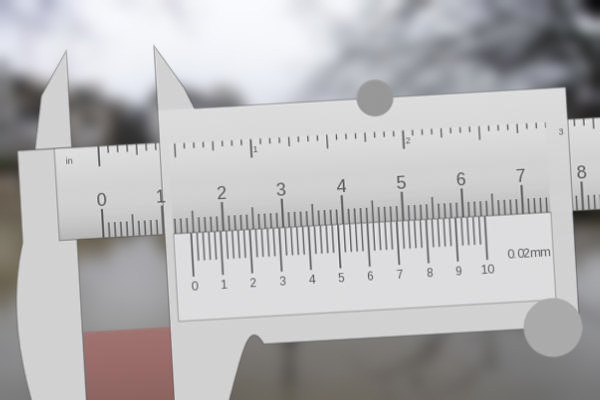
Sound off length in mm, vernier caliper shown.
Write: 14.6 mm
